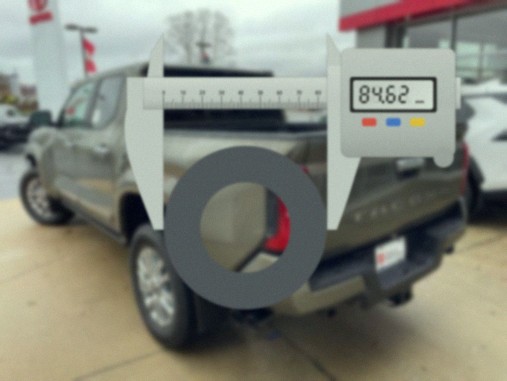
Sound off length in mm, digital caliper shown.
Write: 84.62 mm
